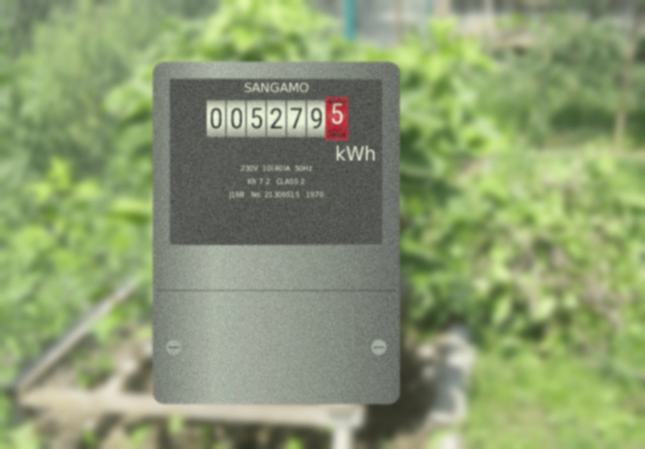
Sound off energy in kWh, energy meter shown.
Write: 5279.5 kWh
